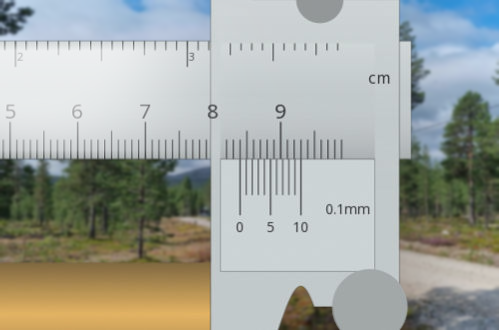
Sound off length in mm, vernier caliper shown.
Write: 84.0 mm
